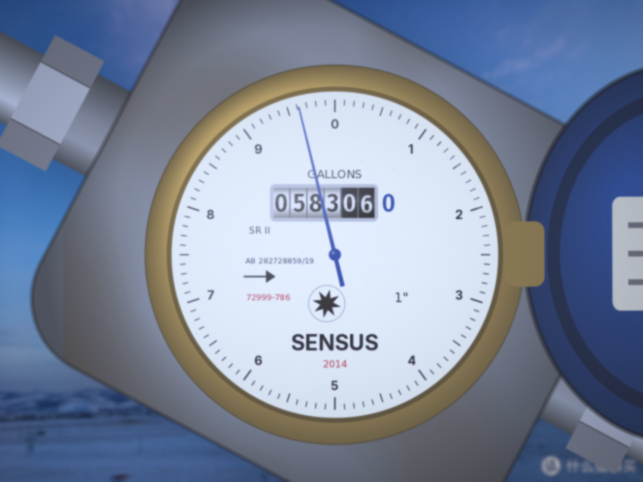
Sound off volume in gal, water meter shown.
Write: 583059.6 gal
